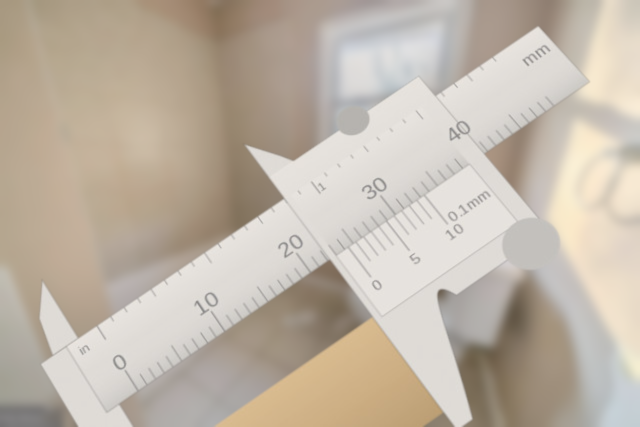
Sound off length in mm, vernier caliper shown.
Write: 24.4 mm
